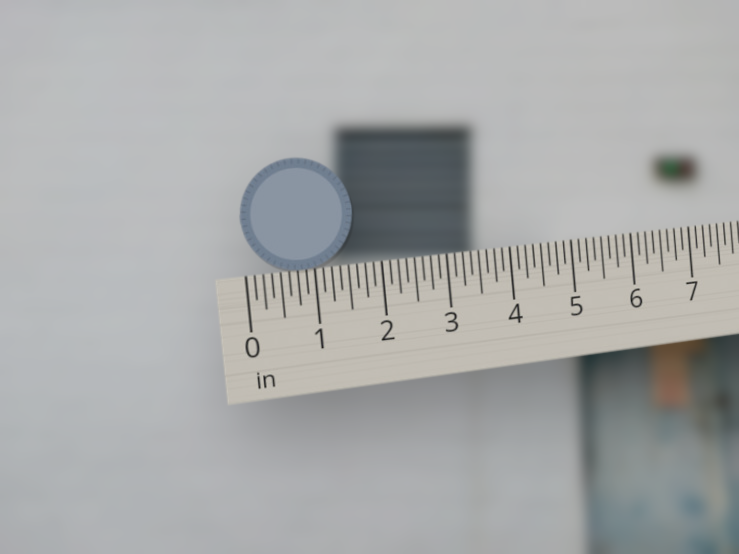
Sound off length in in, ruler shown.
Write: 1.625 in
